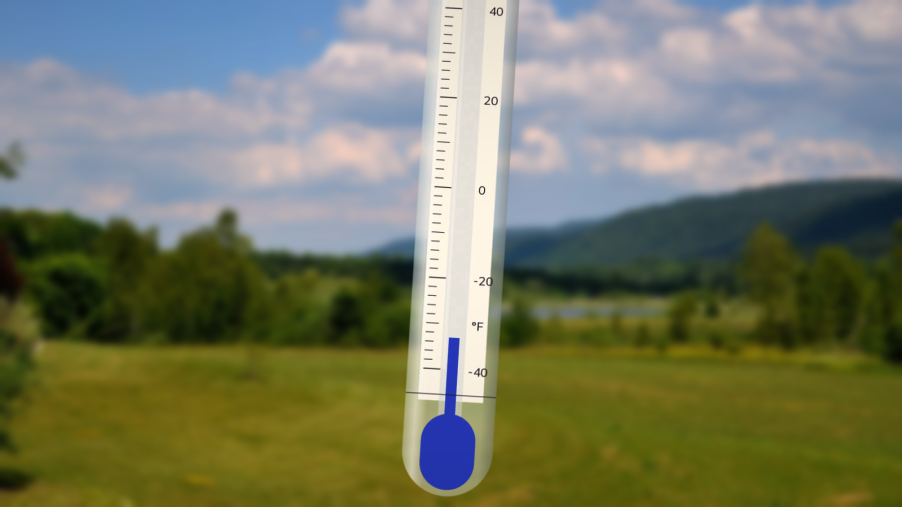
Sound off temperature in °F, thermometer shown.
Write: -33 °F
